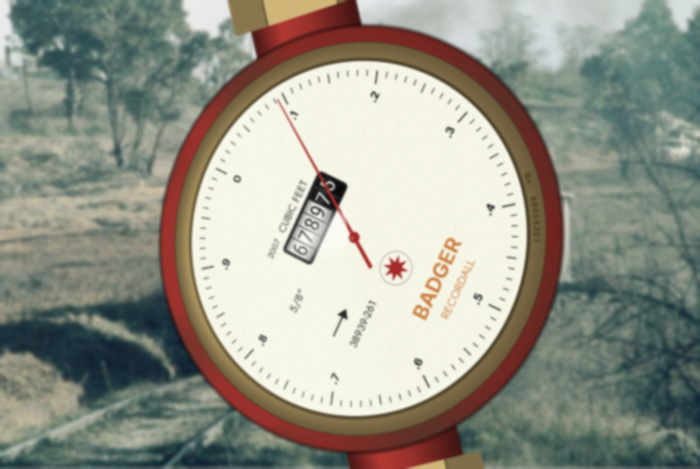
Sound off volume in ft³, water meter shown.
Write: 678975.09 ft³
